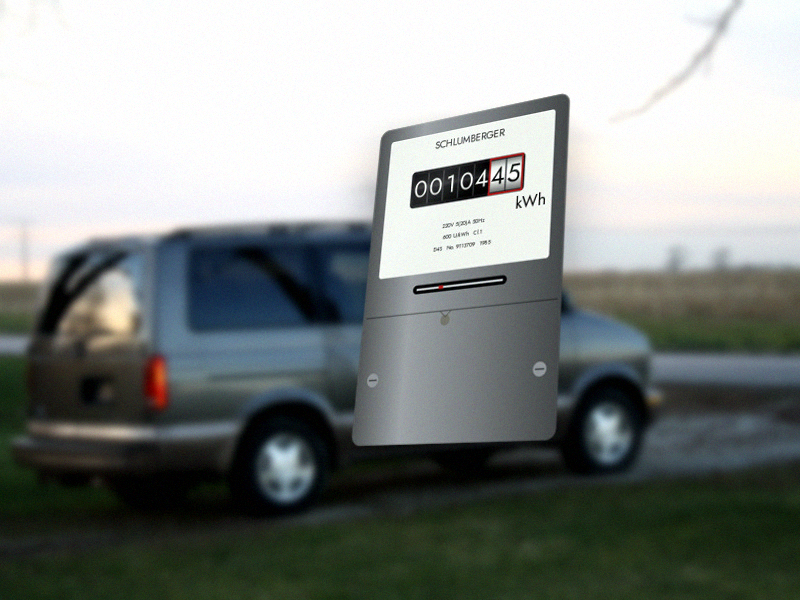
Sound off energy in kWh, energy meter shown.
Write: 104.45 kWh
